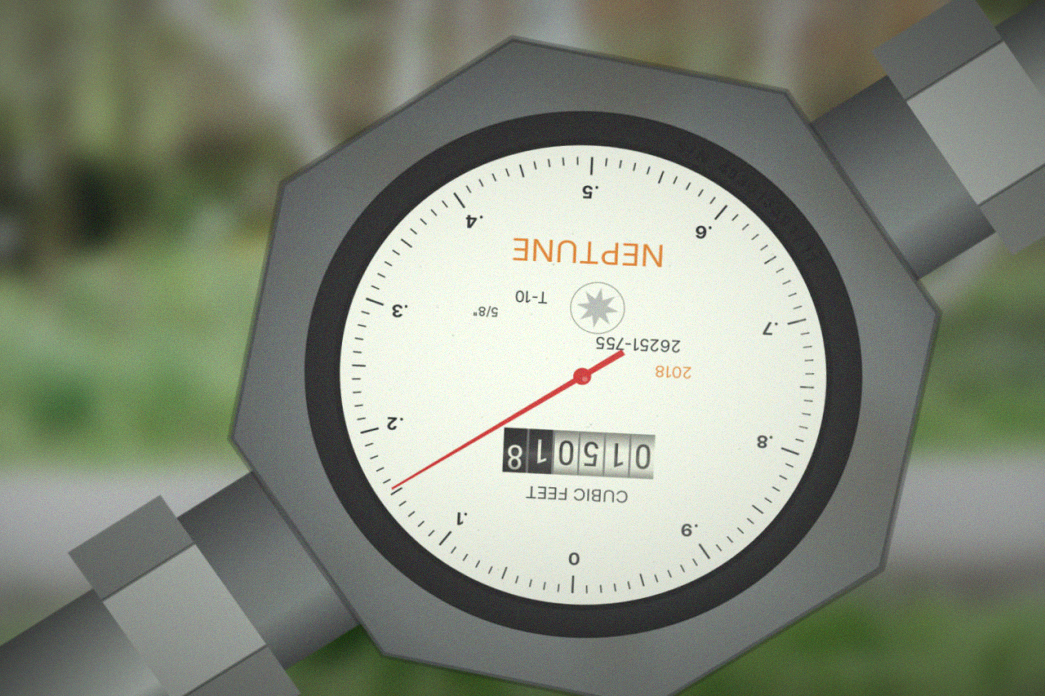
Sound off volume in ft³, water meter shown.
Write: 15018.15 ft³
